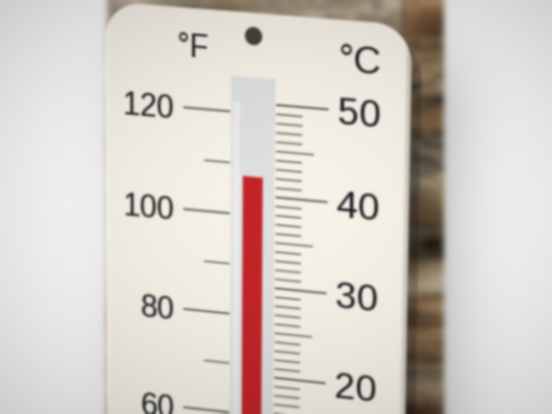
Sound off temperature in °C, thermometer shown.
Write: 42 °C
